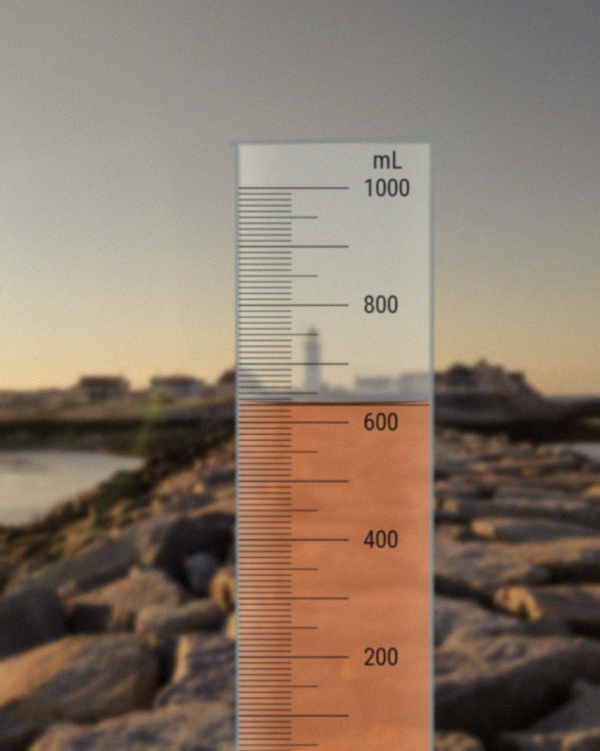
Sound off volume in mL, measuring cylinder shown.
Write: 630 mL
